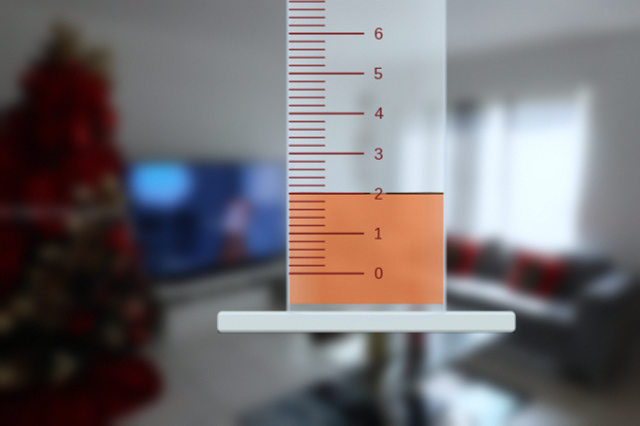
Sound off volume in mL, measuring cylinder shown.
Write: 2 mL
